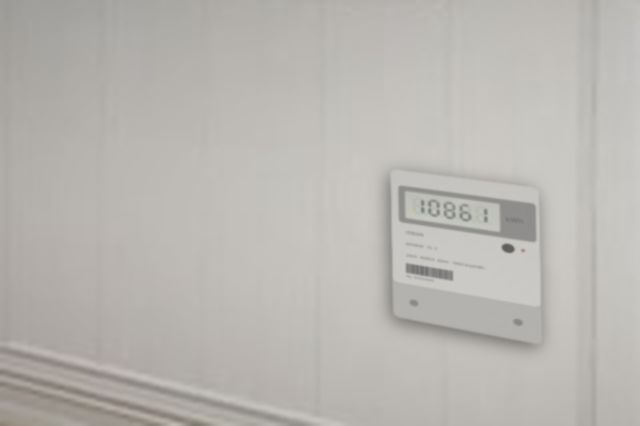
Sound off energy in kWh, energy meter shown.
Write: 10861 kWh
